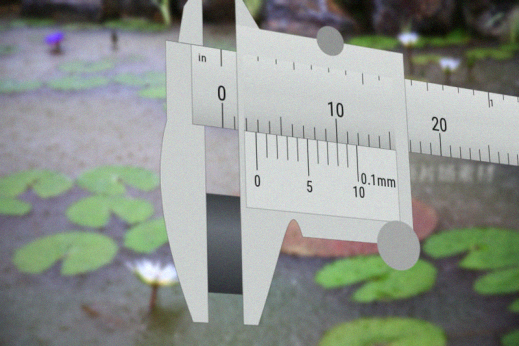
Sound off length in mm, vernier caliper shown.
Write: 2.8 mm
